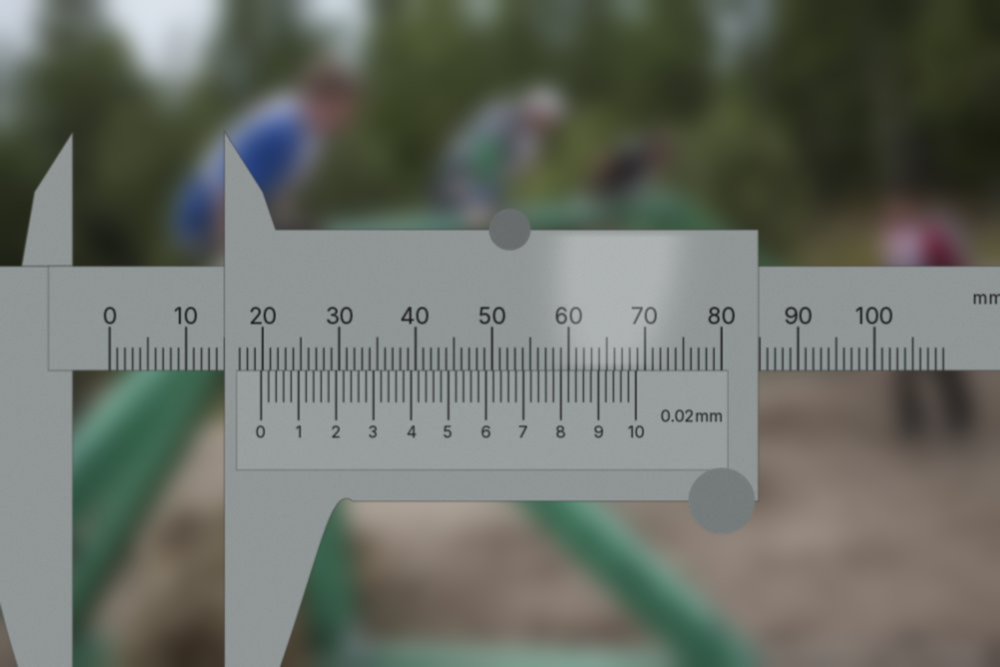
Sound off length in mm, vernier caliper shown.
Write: 19.8 mm
